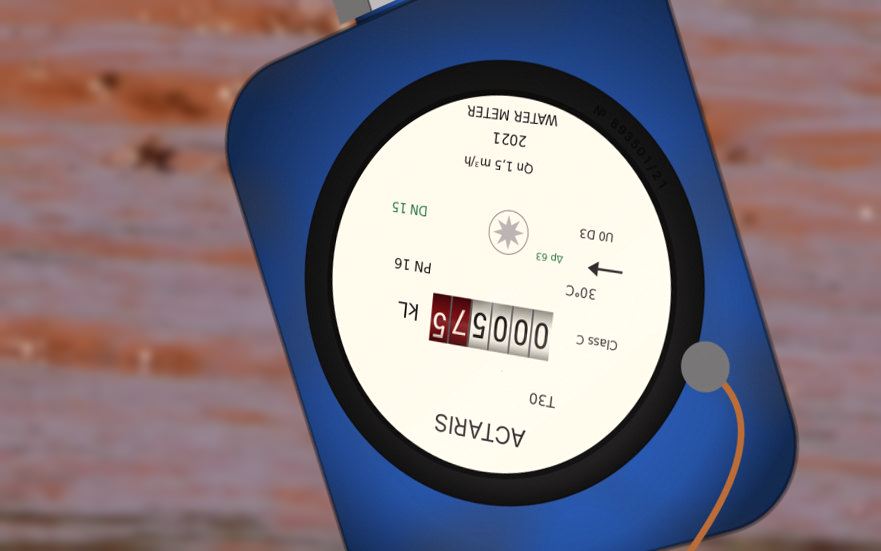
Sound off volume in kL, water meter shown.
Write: 5.75 kL
